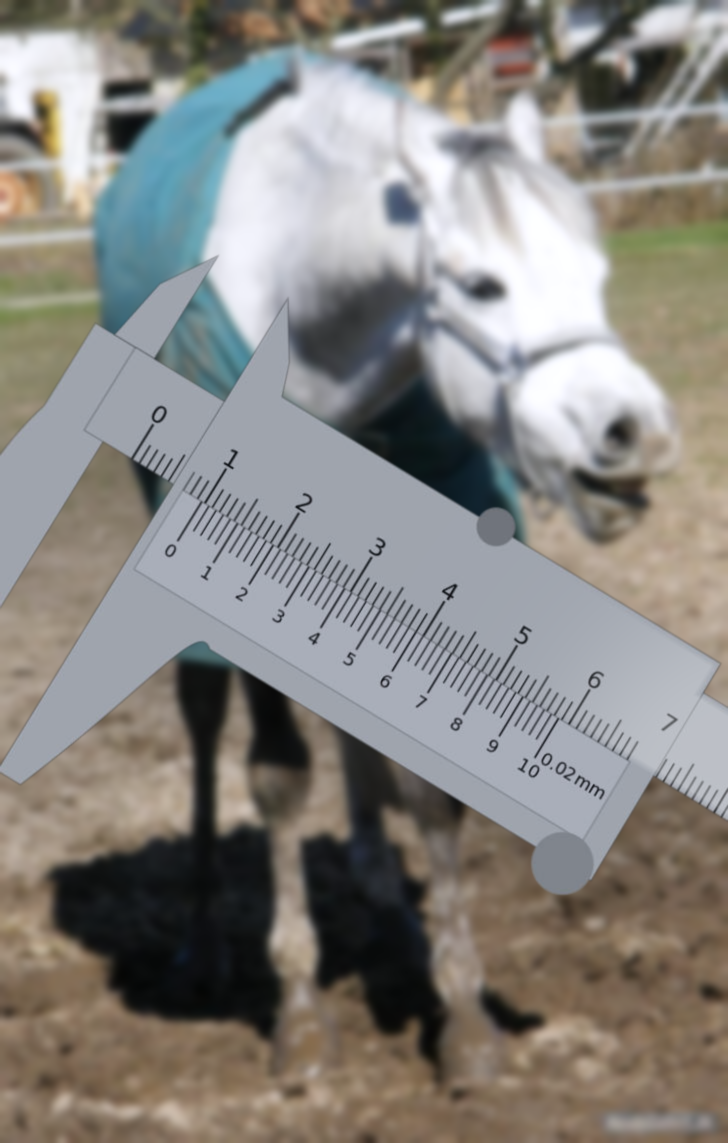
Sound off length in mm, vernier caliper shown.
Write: 9.6 mm
